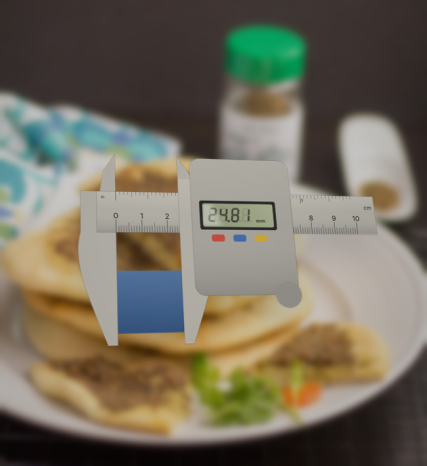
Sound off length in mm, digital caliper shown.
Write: 24.81 mm
